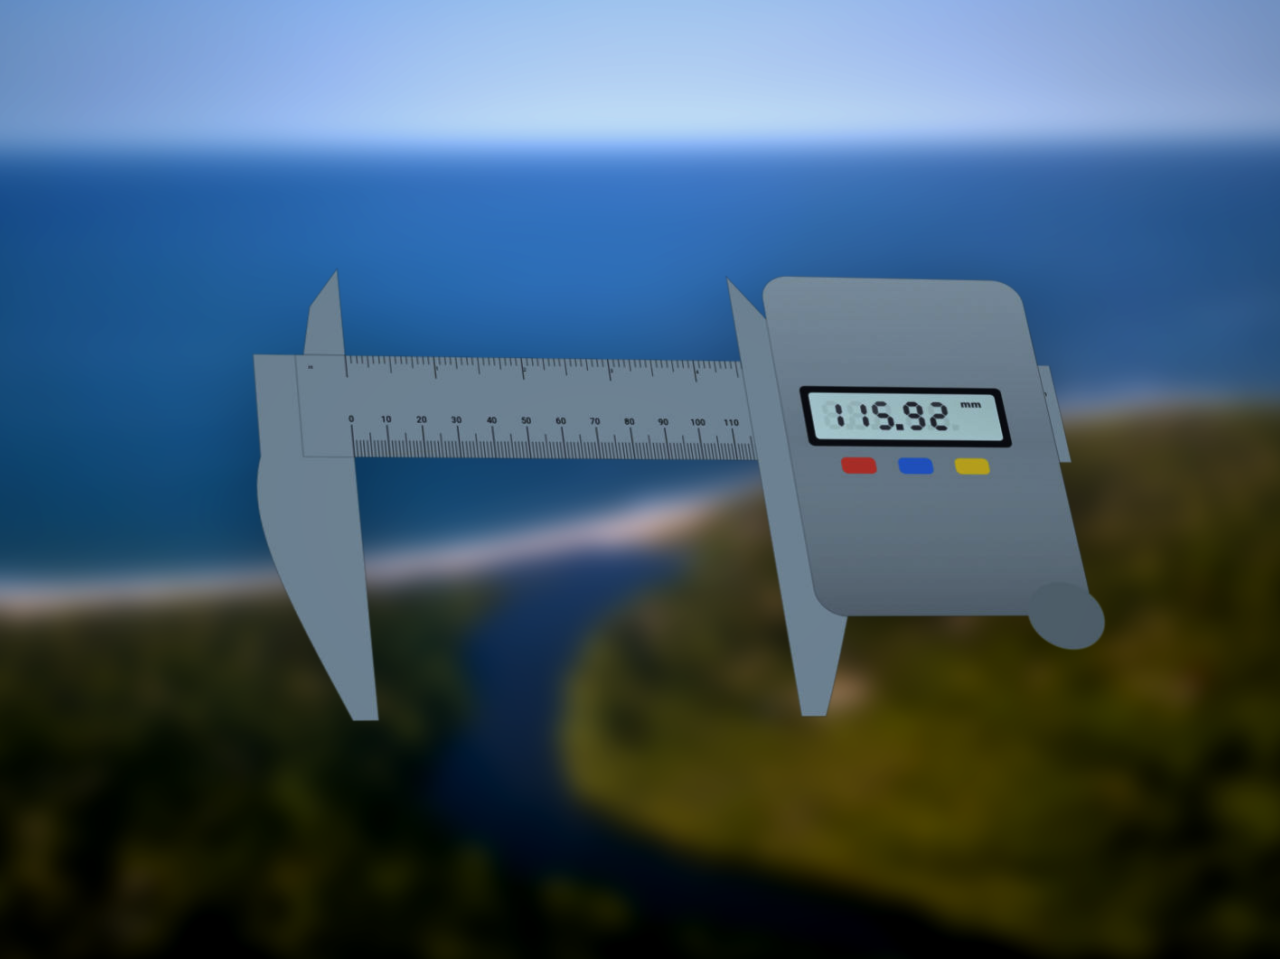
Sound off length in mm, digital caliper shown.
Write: 115.92 mm
